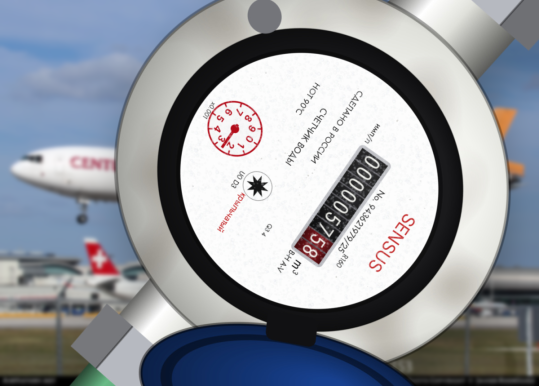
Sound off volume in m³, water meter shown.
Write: 57.582 m³
